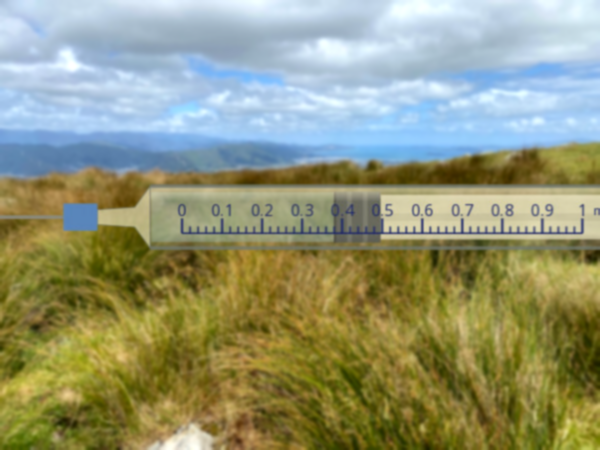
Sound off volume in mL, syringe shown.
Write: 0.38 mL
